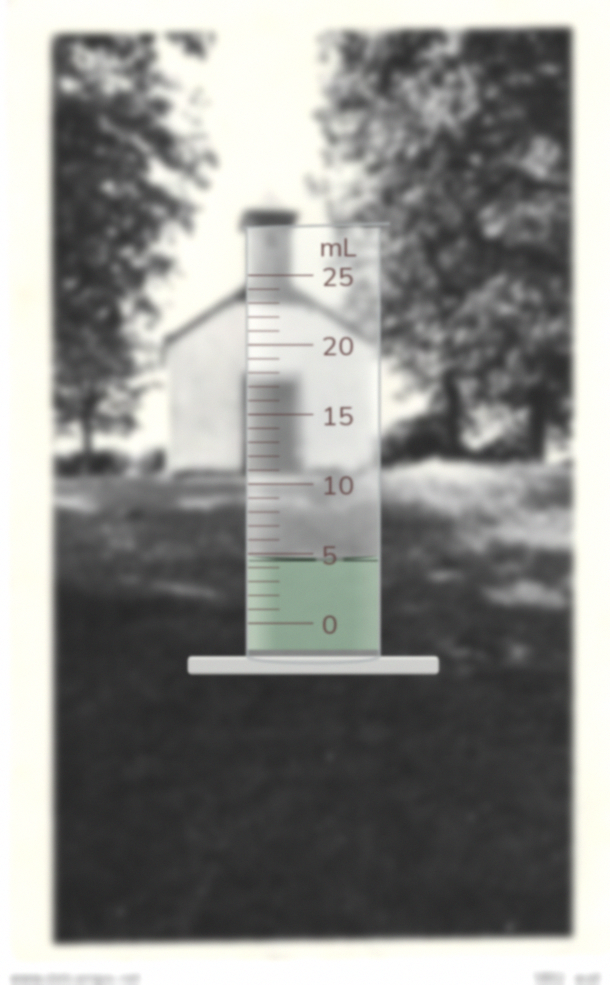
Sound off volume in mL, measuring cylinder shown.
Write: 4.5 mL
